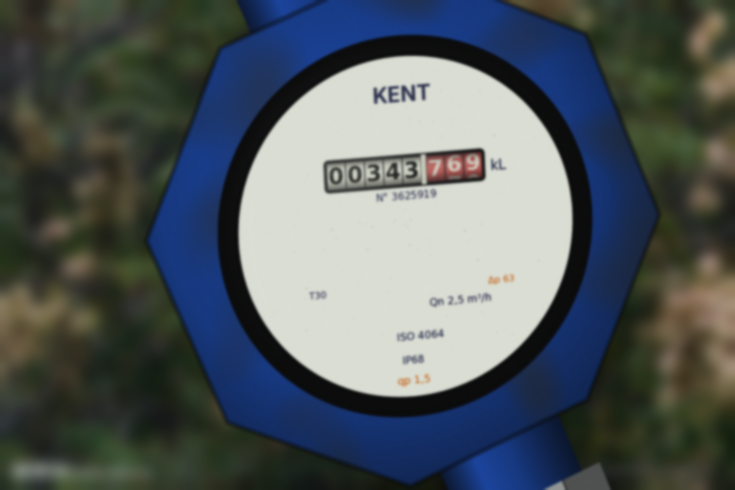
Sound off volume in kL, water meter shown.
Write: 343.769 kL
